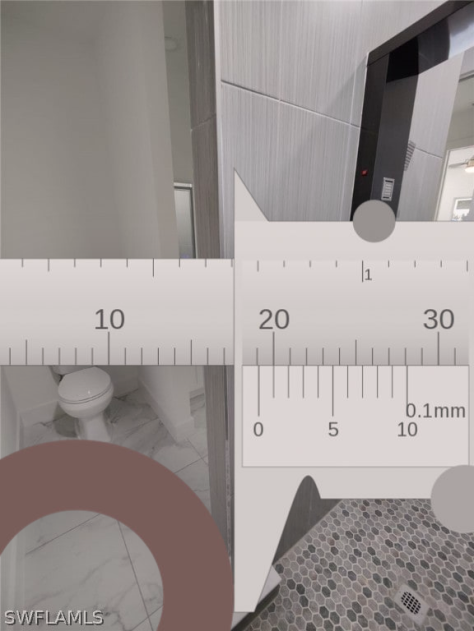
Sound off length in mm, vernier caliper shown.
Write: 19.1 mm
